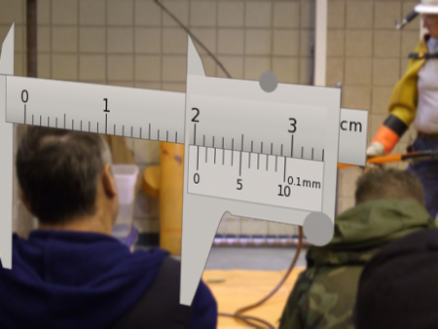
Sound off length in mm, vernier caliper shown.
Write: 20.4 mm
